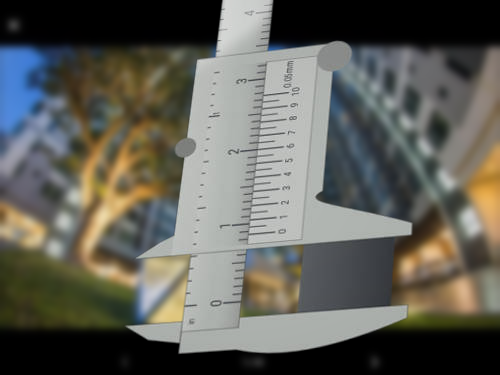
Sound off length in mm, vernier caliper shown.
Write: 8.6 mm
